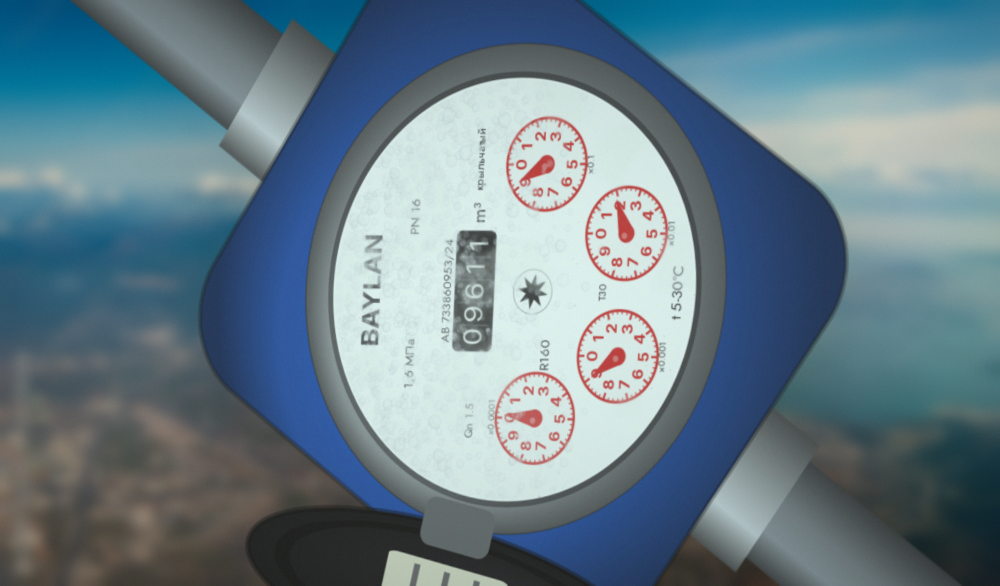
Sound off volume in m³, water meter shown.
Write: 9610.9190 m³
